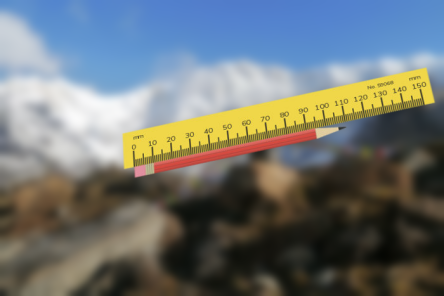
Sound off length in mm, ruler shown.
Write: 110 mm
